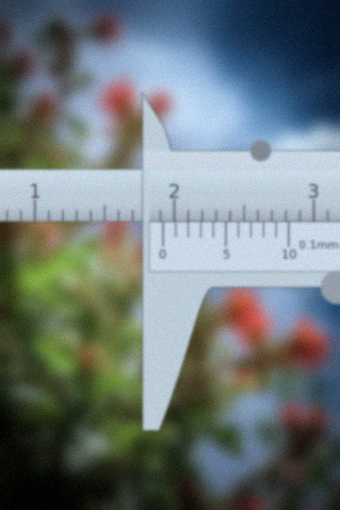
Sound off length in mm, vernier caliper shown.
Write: 19.2 mm
